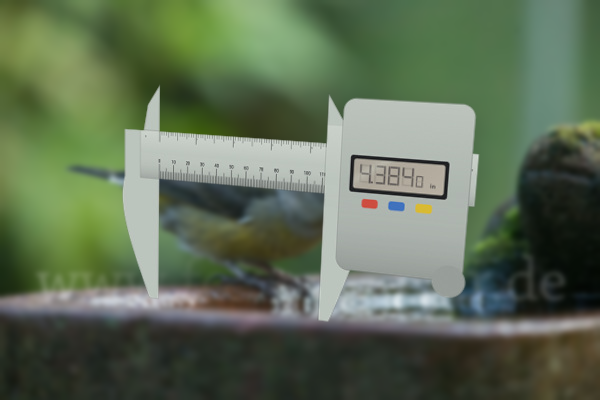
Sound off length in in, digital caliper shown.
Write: 4.3840 in
